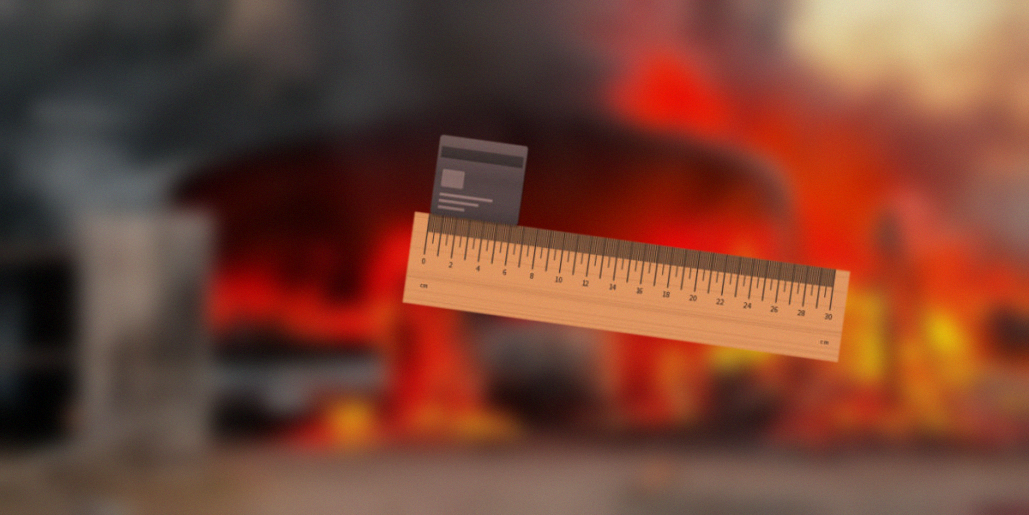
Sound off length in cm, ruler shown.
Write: 6.5 cm
